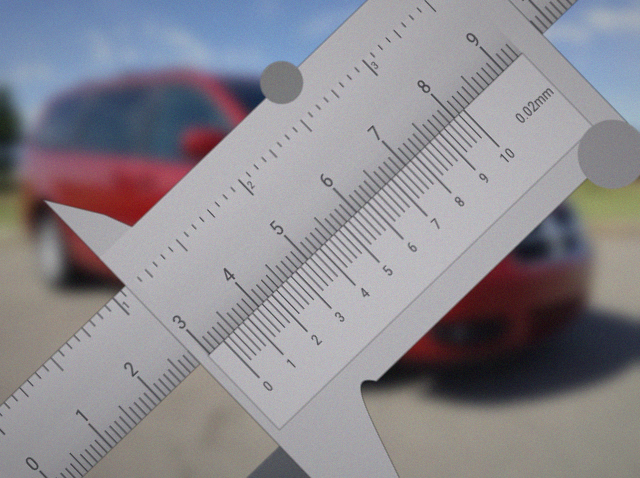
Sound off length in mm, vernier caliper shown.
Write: 32.8 mm
